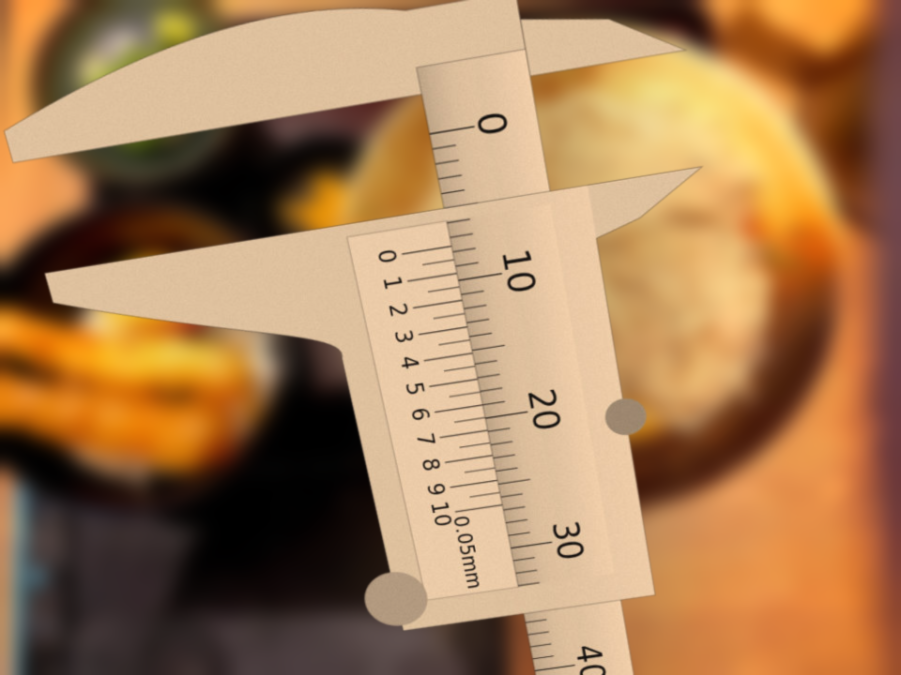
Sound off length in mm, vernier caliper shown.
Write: 7.6 mm
